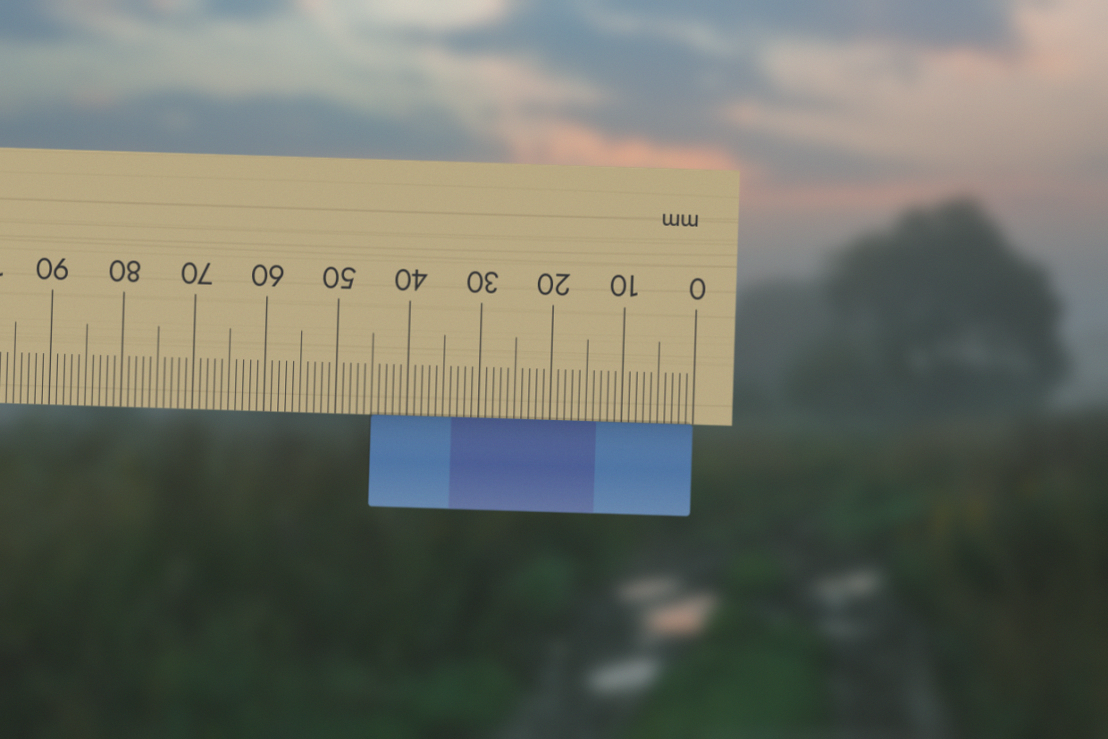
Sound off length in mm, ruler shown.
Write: 45 mm
